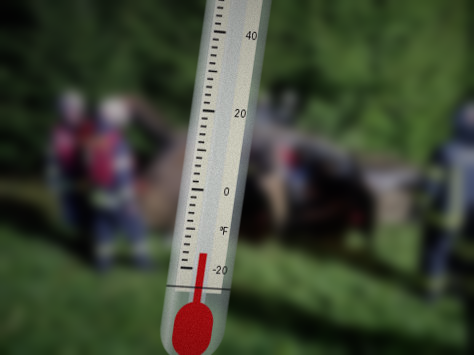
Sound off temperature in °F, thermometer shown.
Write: -16 °F
